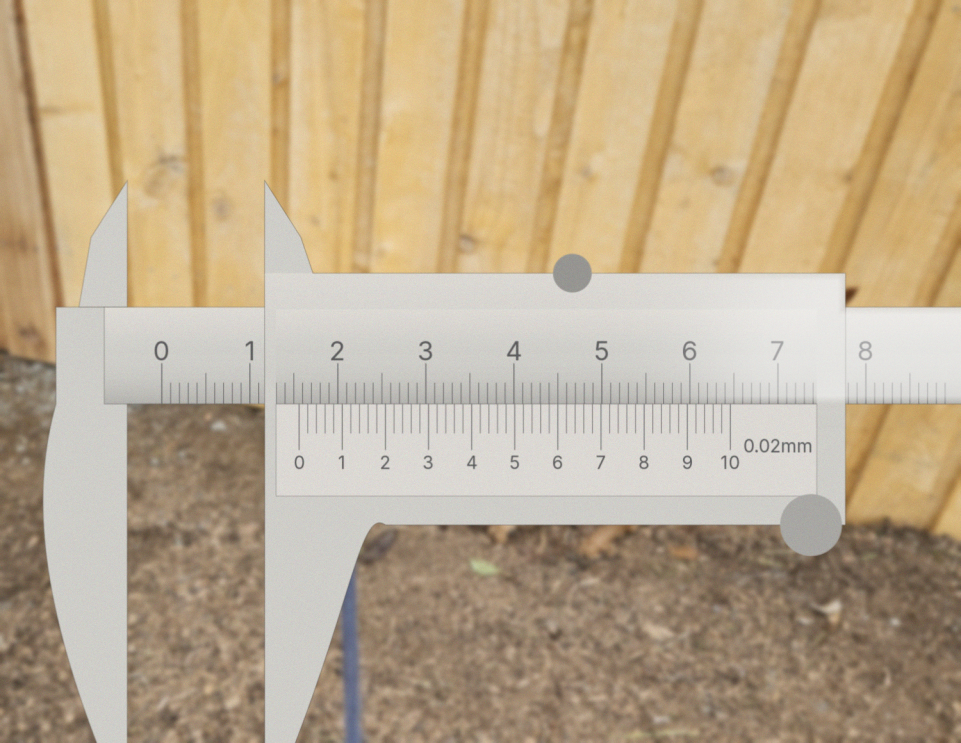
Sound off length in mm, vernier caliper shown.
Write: 15.6 mm
